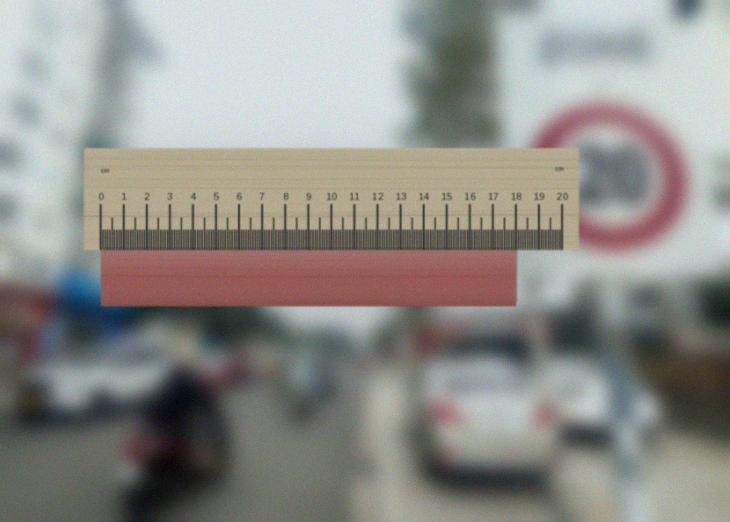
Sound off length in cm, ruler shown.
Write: 18 cm
